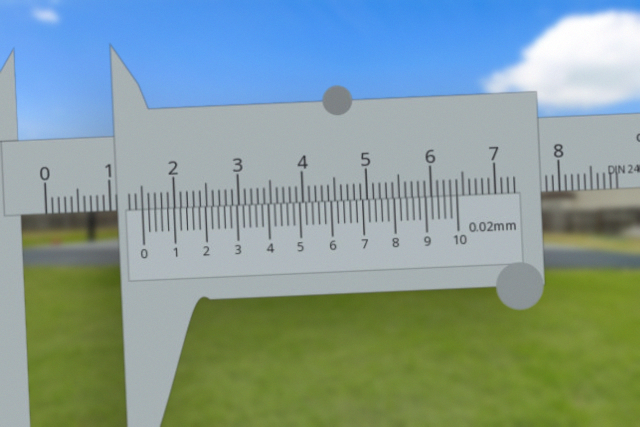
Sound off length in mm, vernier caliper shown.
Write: 15.0 mm
